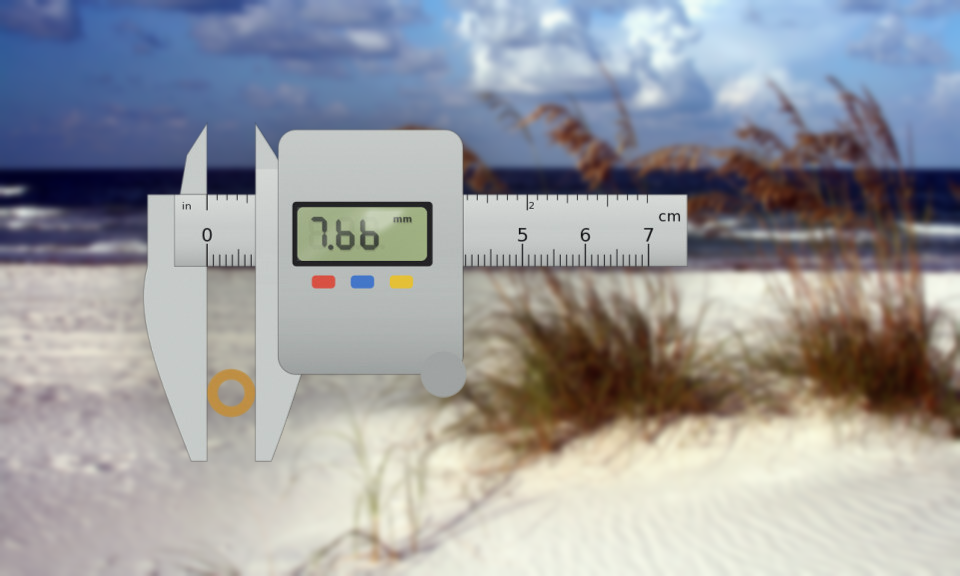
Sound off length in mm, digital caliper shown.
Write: 7.66 mm
